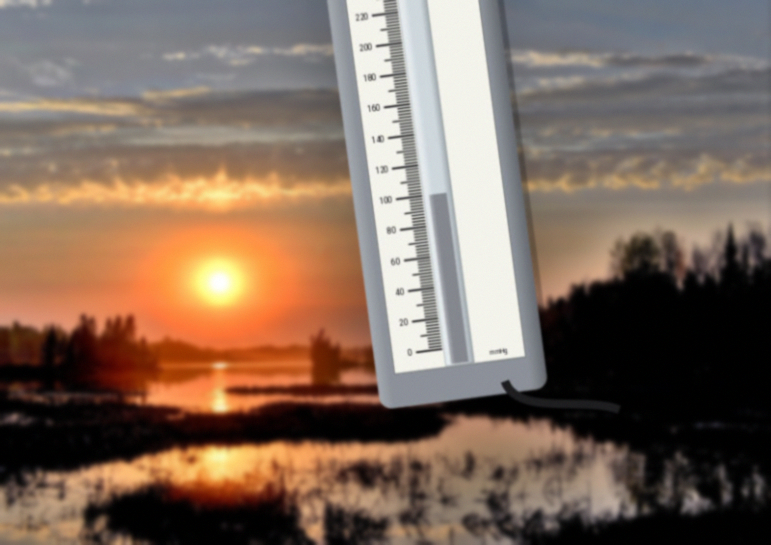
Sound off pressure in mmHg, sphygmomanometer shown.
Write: 100 mmHg
